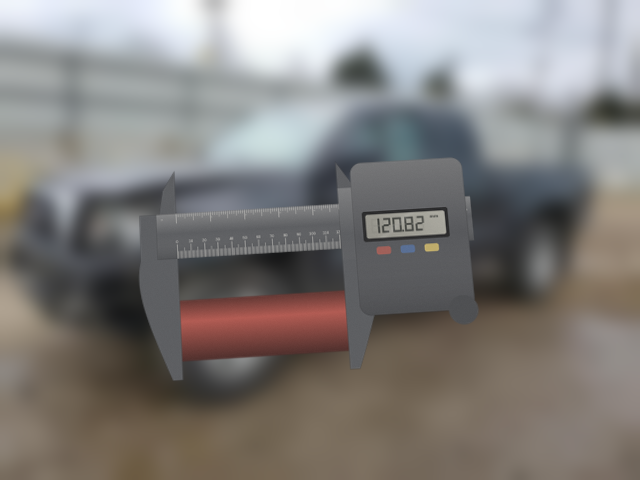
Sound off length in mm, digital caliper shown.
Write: 120.82 mm
